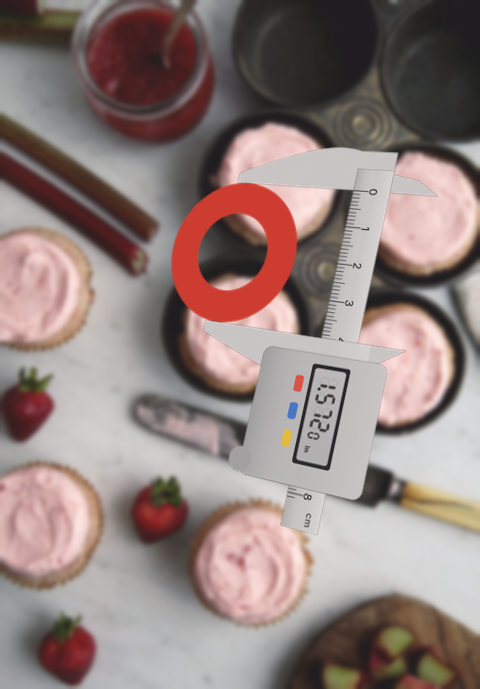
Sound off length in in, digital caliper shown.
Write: 1.5720 in
